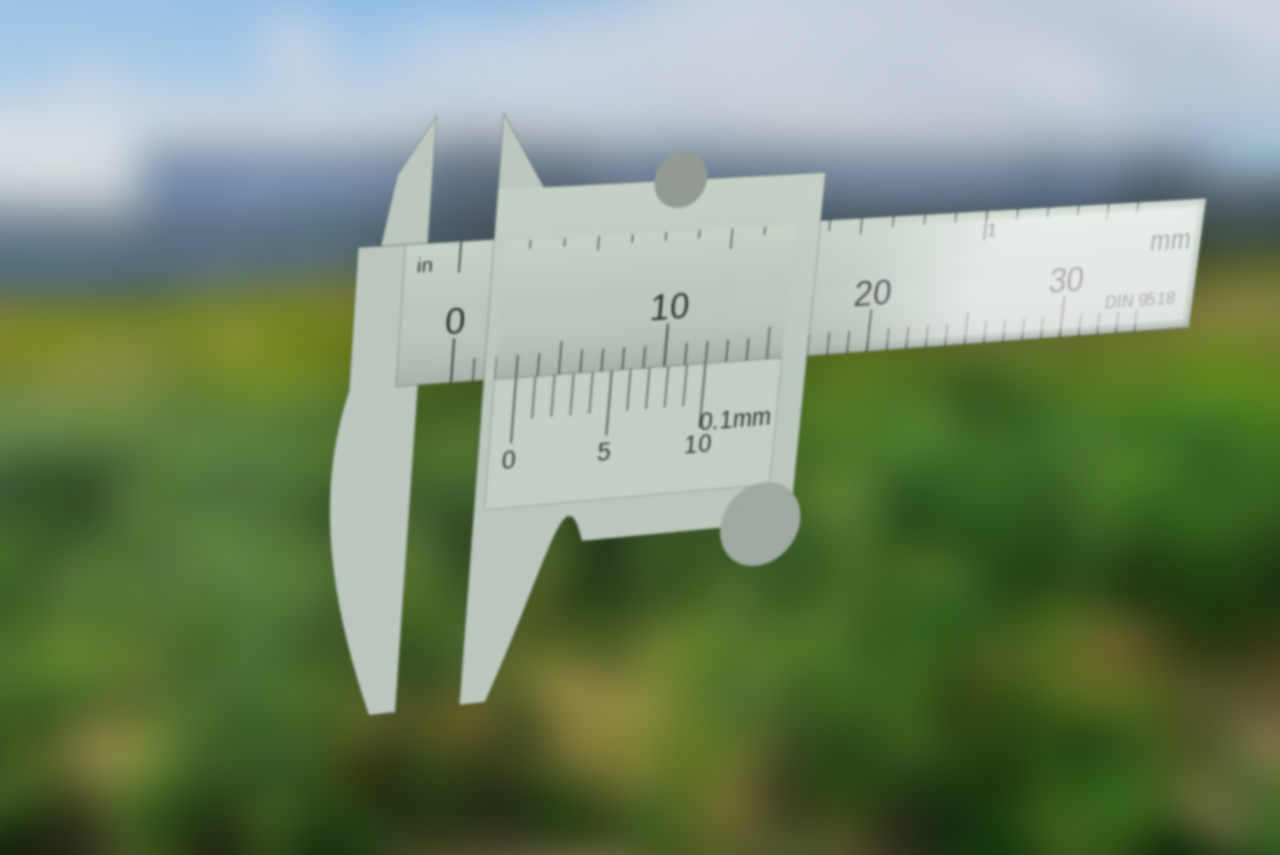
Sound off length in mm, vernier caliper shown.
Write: 3.0 mm
